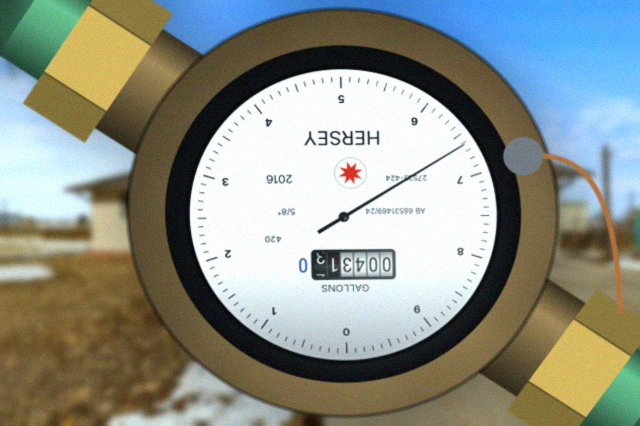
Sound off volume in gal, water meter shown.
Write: 43126.6 gal
